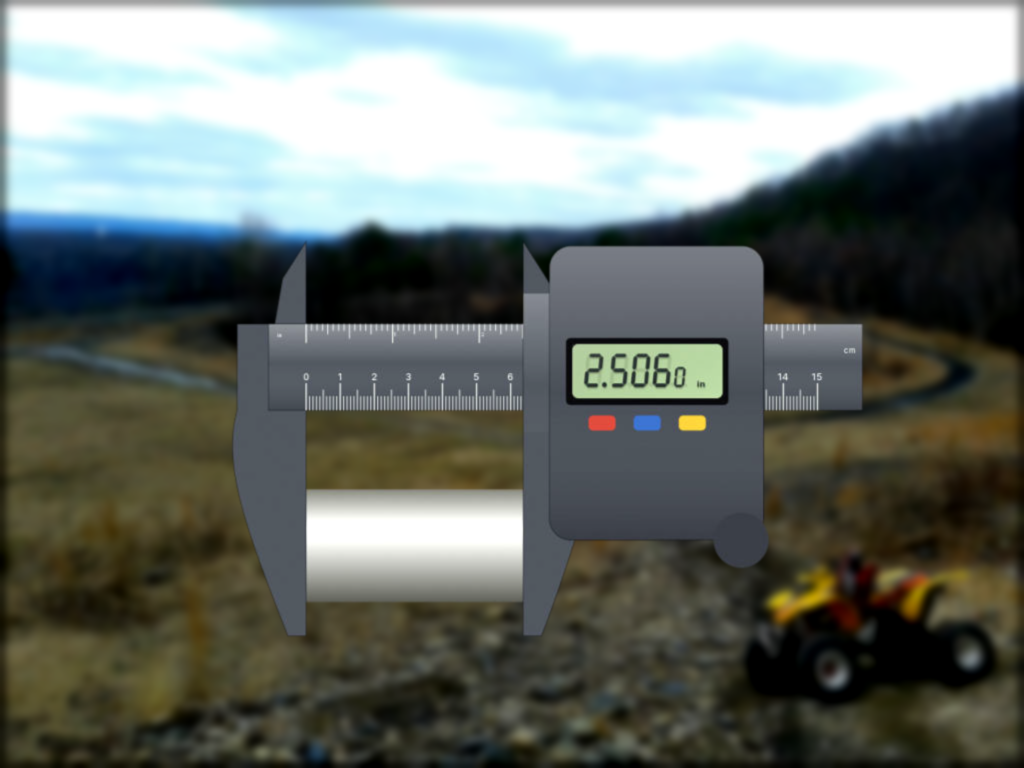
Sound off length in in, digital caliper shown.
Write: 2.5060 in
